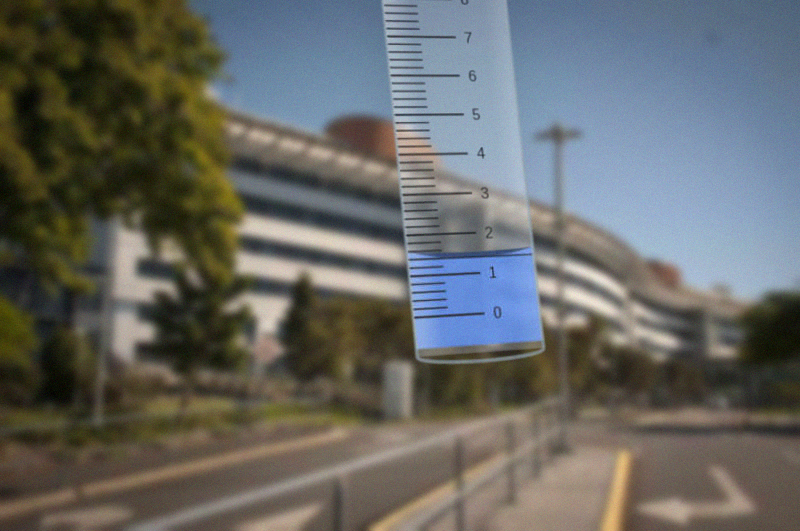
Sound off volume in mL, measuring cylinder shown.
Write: 1.4 mL
